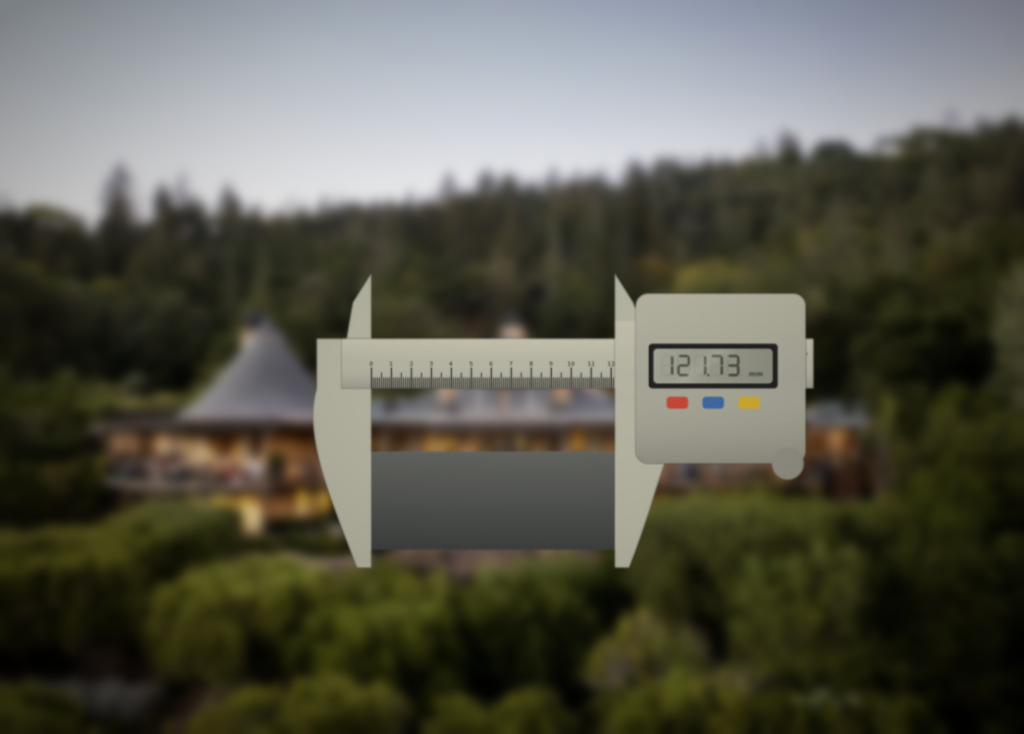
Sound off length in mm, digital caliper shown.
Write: 121.73 mm
